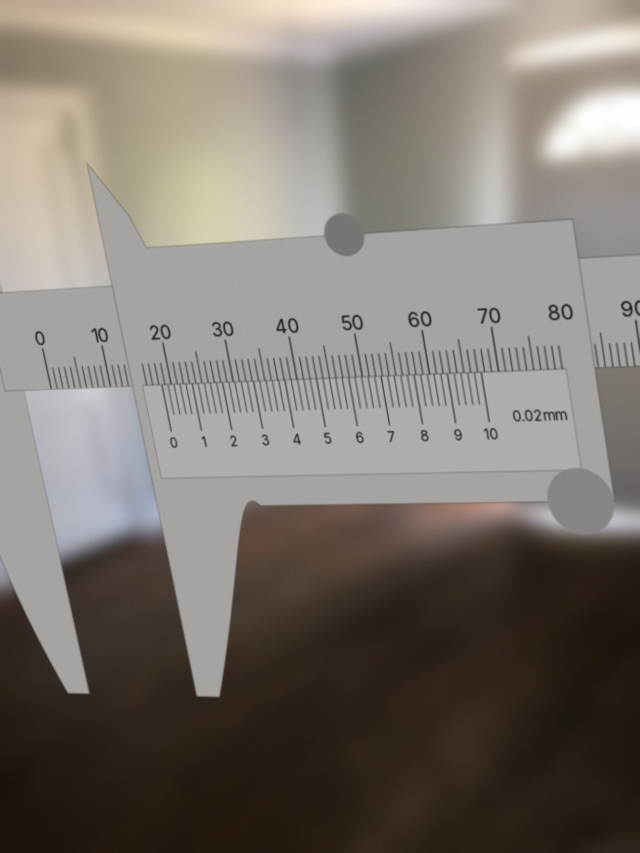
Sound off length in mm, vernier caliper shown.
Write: 18.5 mm
